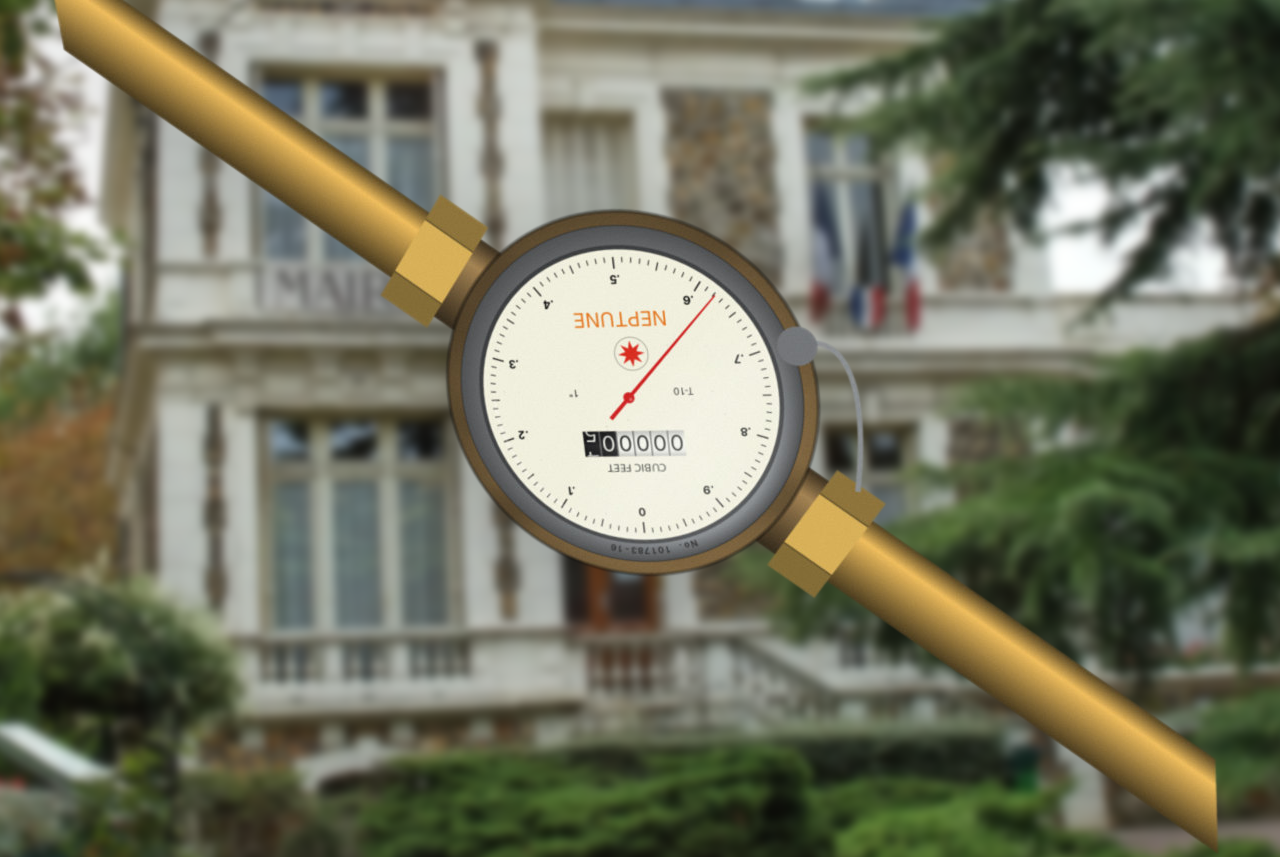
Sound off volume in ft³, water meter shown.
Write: 4.62 ft³
